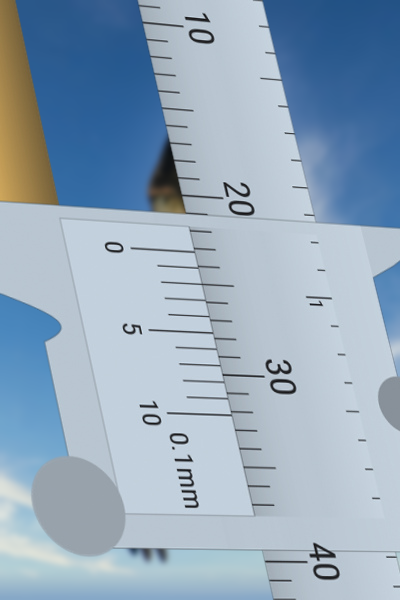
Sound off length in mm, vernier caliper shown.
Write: 23.2 mm
